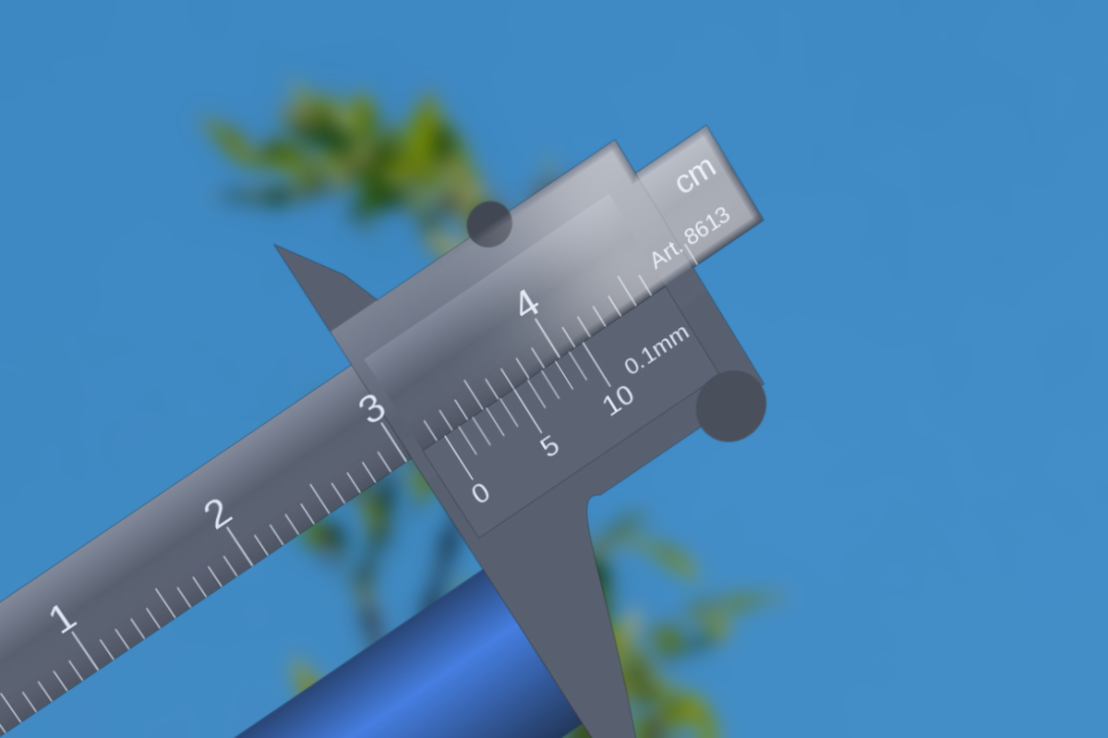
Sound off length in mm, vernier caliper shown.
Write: 32.5 mm
